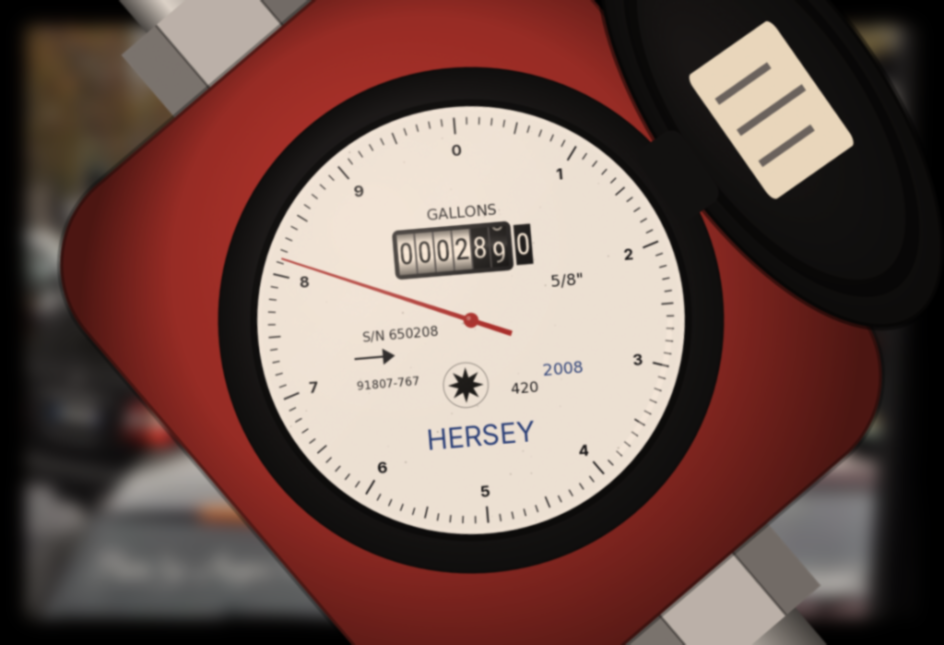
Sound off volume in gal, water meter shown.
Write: 2888.1 gal
